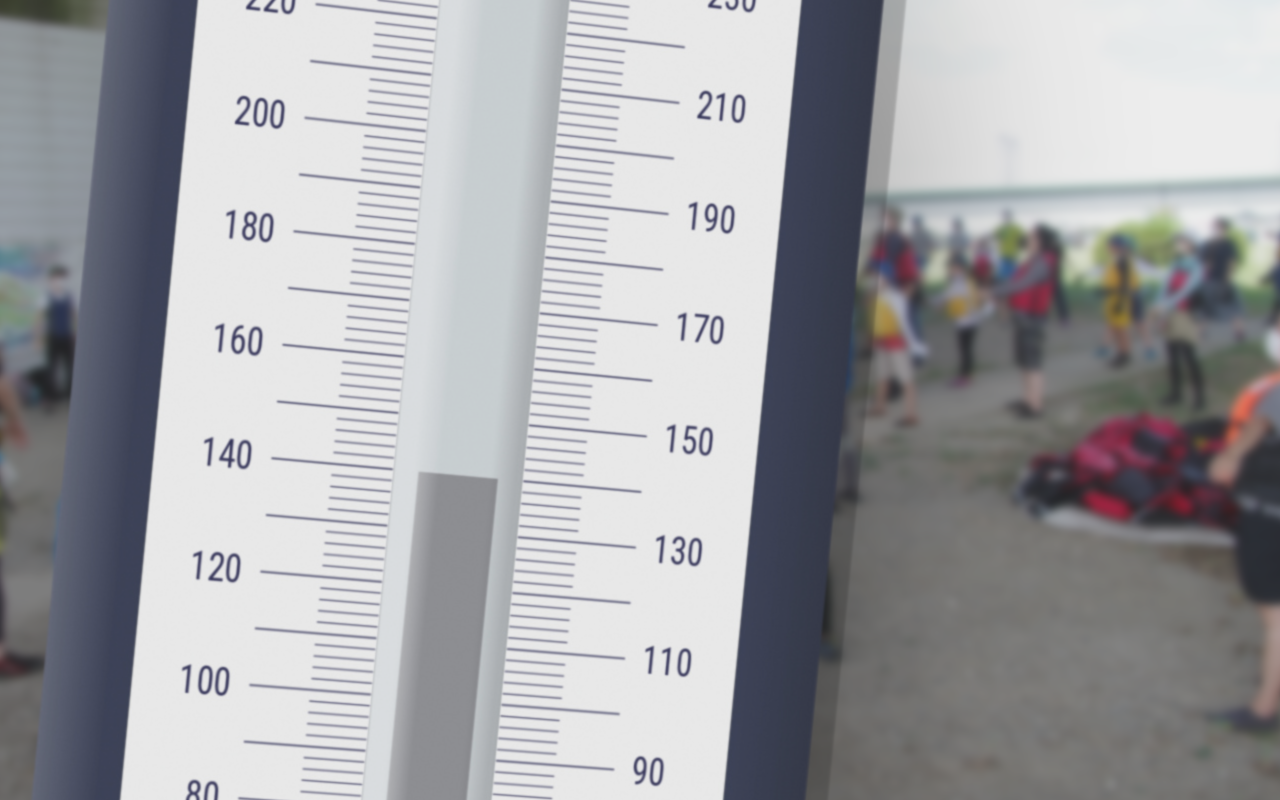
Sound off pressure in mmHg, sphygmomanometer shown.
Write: 140 mmHg
